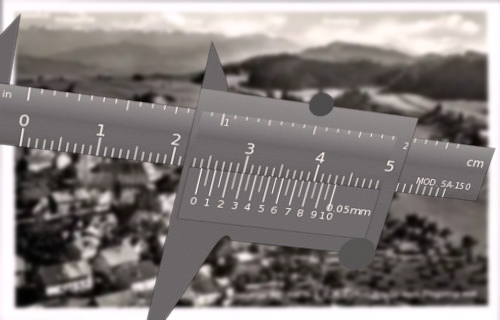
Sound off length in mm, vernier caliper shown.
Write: 24.2 mm
